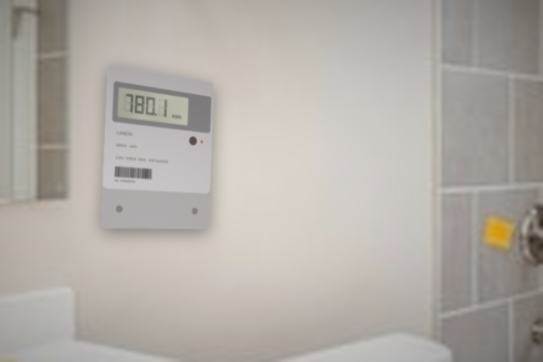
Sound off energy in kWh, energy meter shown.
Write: 780.1 kWh
